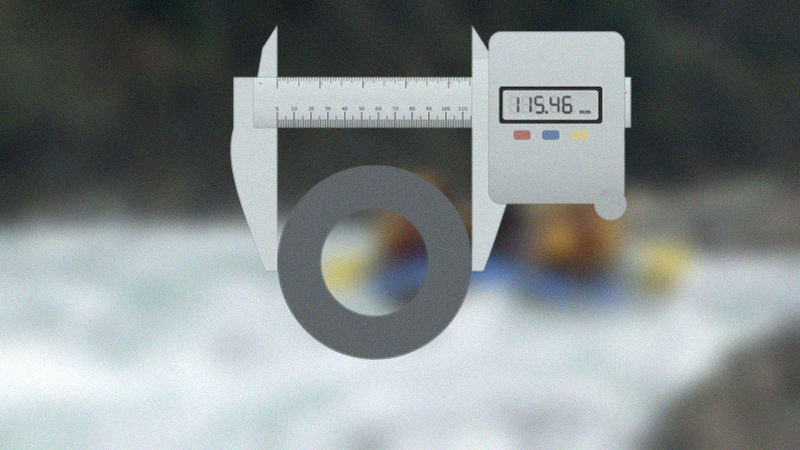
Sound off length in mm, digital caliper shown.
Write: 115.46 mm
